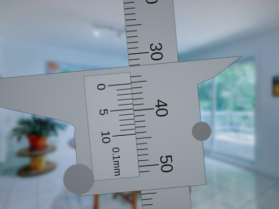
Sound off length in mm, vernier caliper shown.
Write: 35.2 mm
